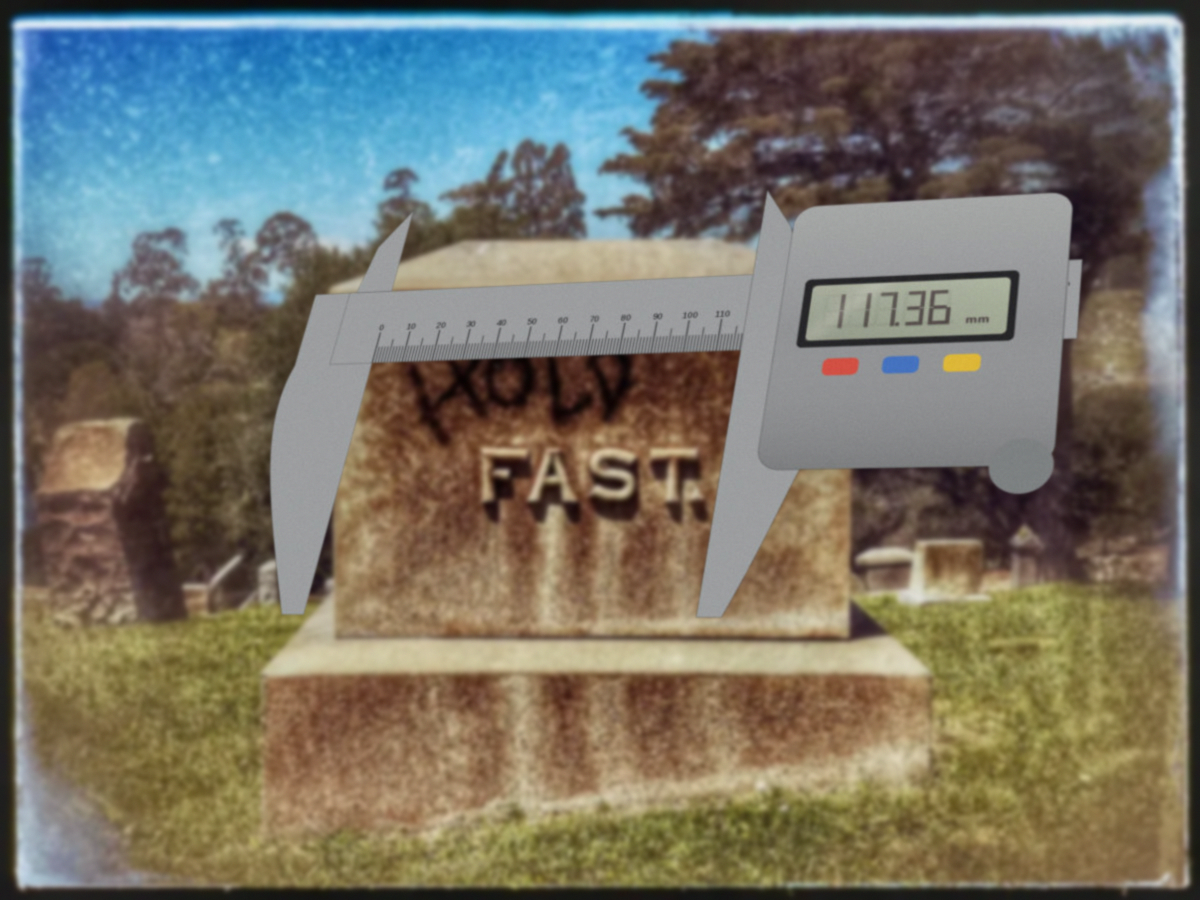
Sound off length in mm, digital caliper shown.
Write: 117.36 mm
